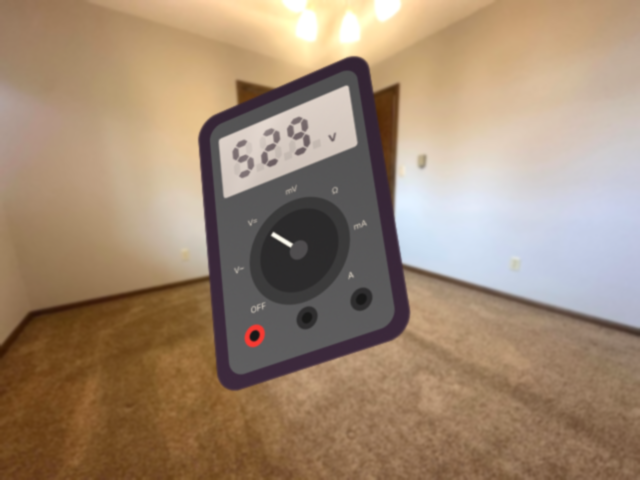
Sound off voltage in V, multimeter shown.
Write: 529 V
